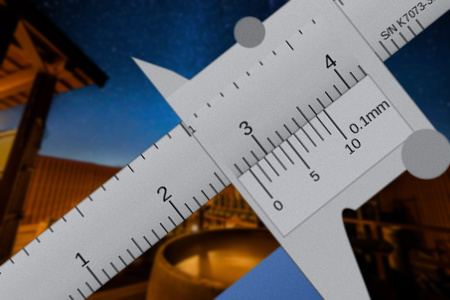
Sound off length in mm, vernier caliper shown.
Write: 27.8 mm
